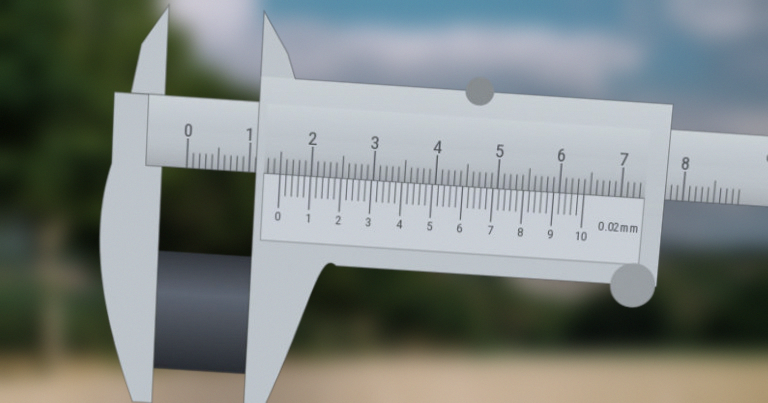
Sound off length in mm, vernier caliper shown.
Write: 15.0 mm
